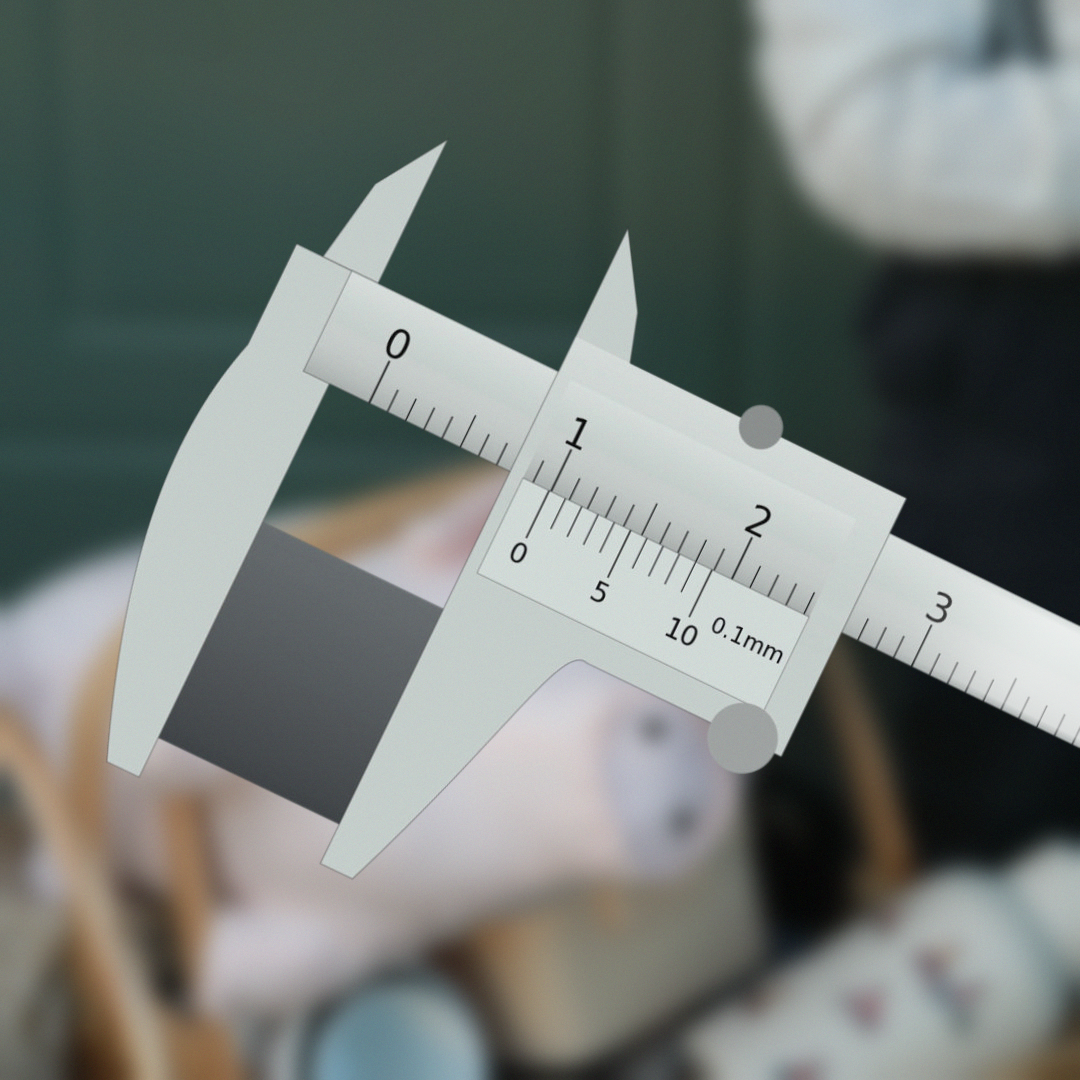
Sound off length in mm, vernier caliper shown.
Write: 9.9 mm
